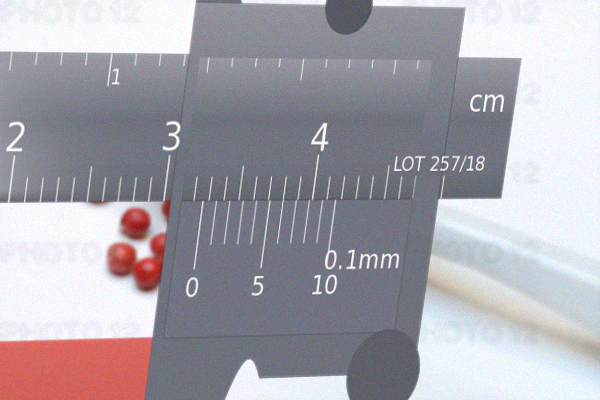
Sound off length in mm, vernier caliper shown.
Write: 32.6 mm
